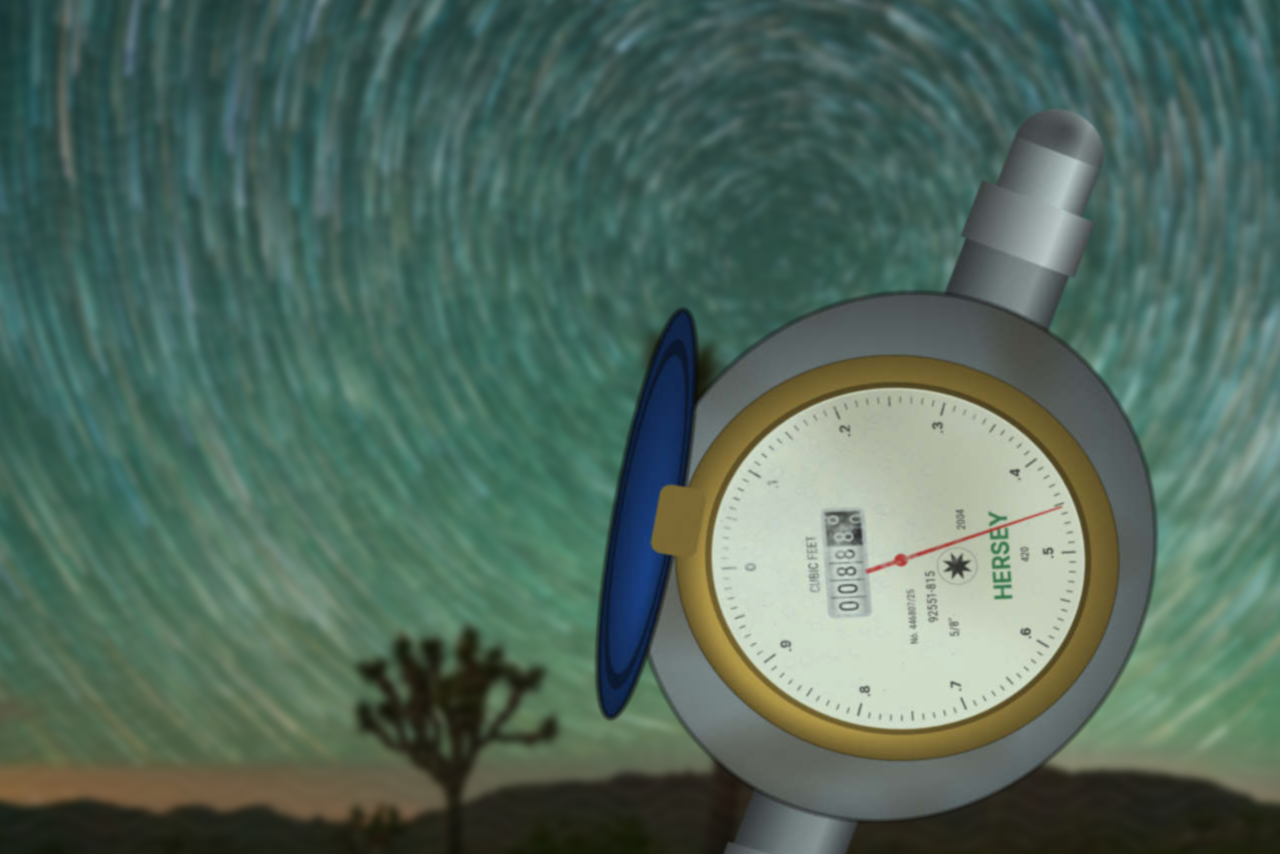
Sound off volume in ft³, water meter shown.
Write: 8888.45 ft³
